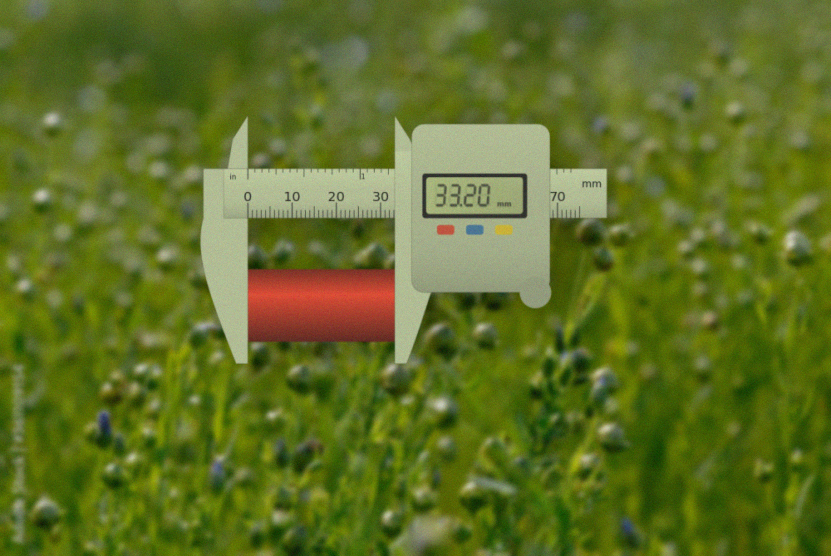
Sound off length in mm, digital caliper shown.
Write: 33.20 mm
